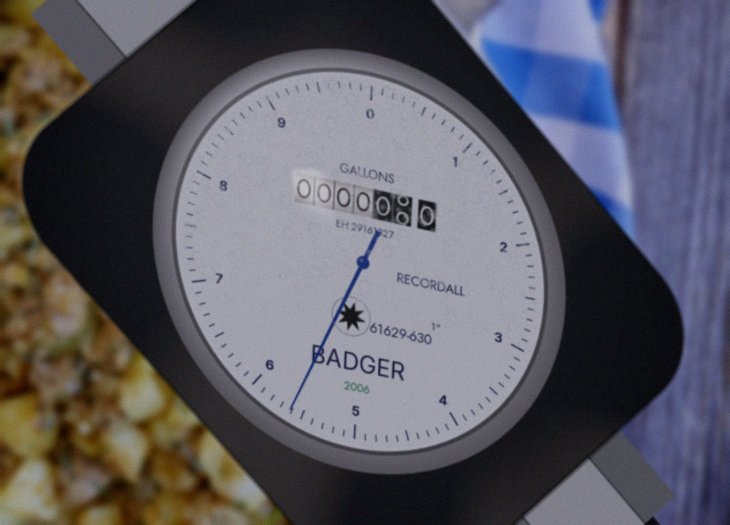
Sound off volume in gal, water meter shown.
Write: 85.6 gal
